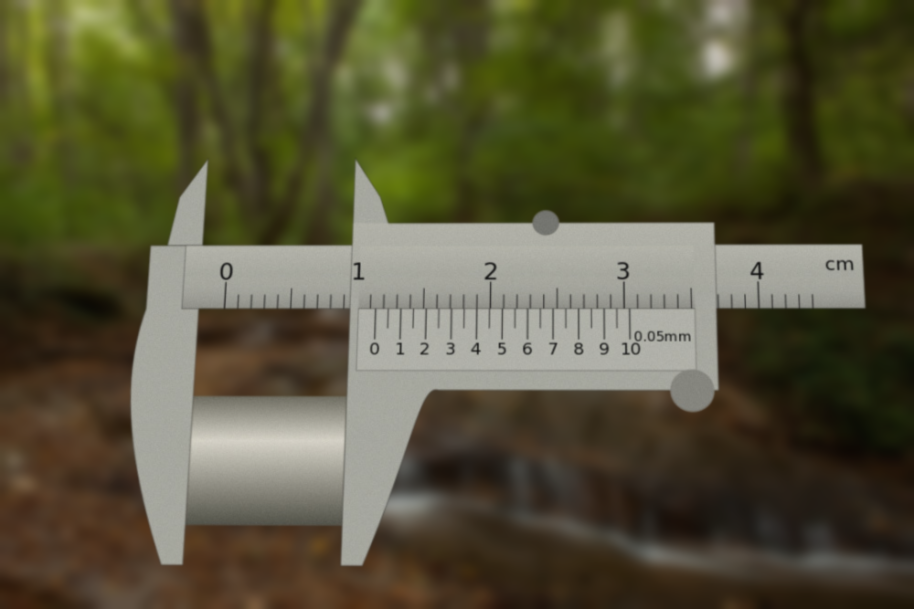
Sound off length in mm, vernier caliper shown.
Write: 11.4 mm
